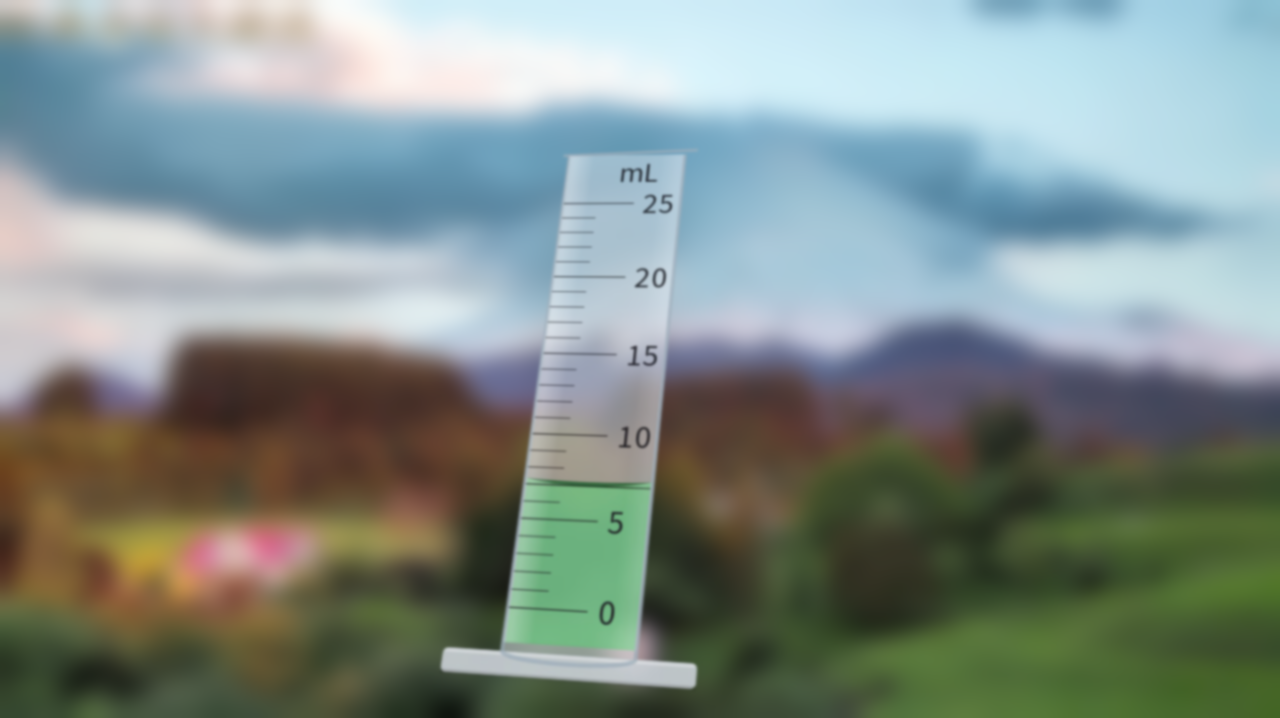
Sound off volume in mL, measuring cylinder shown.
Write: 7 mL
